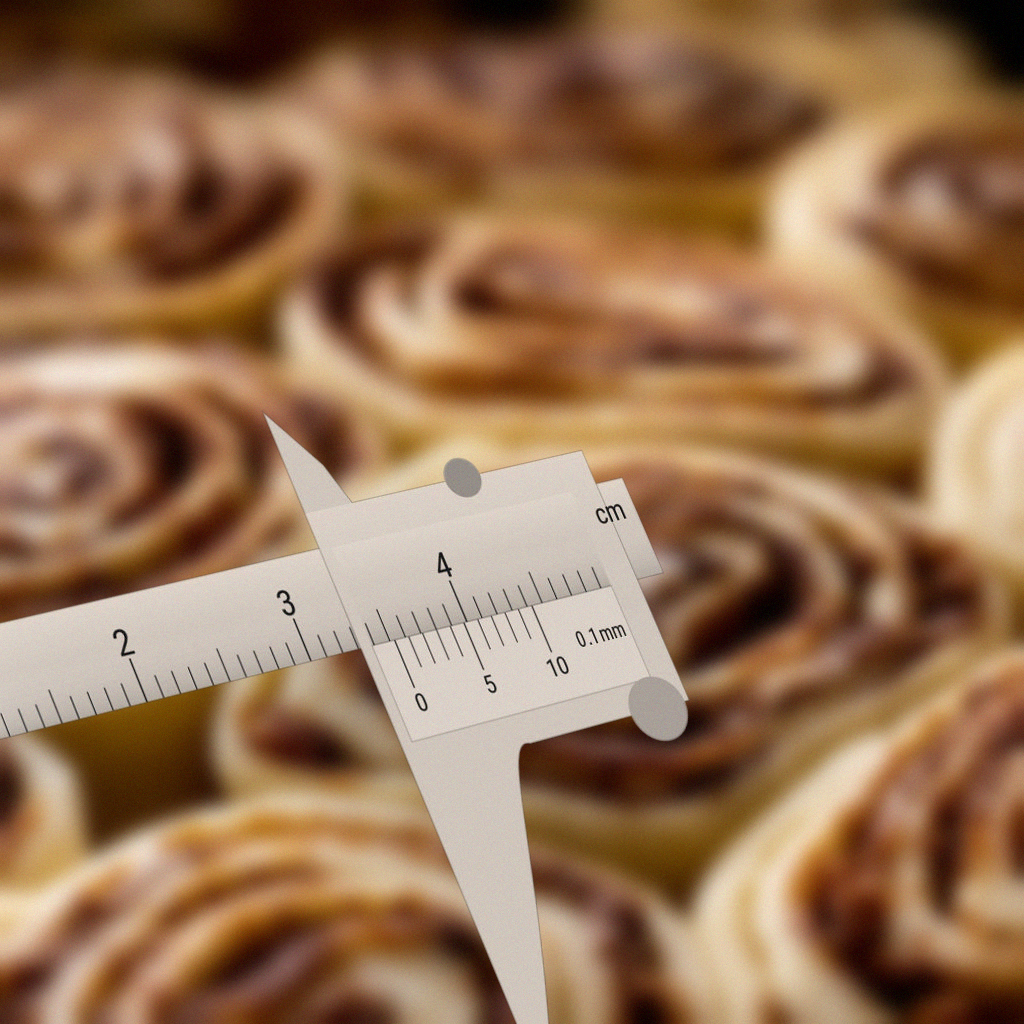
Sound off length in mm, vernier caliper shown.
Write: 35.3 mm
